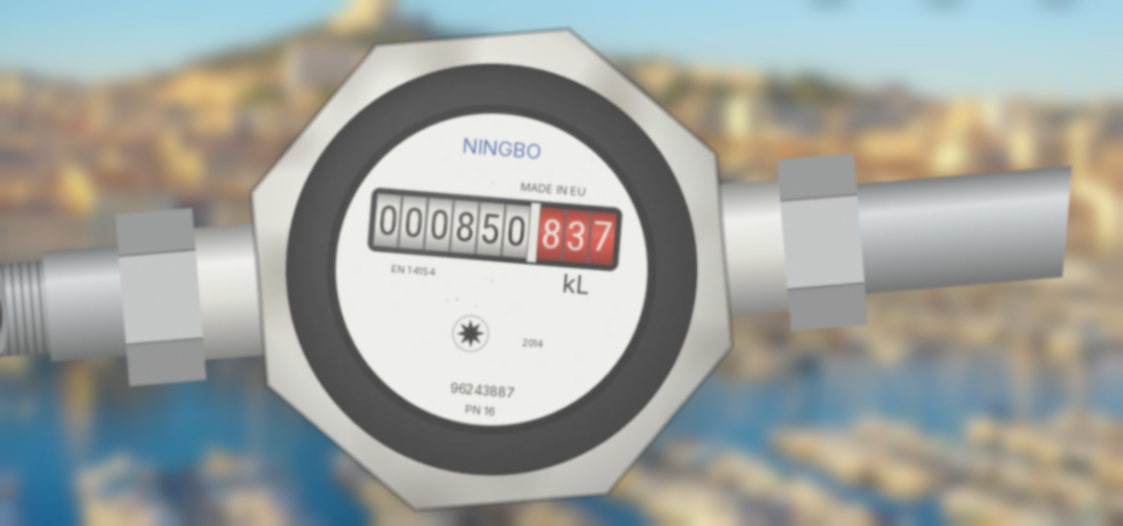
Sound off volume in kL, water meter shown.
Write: 850.837 kL
